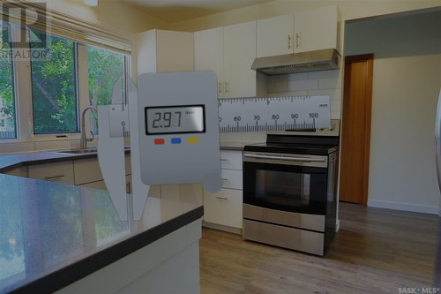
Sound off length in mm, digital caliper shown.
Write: 2.97 mm
